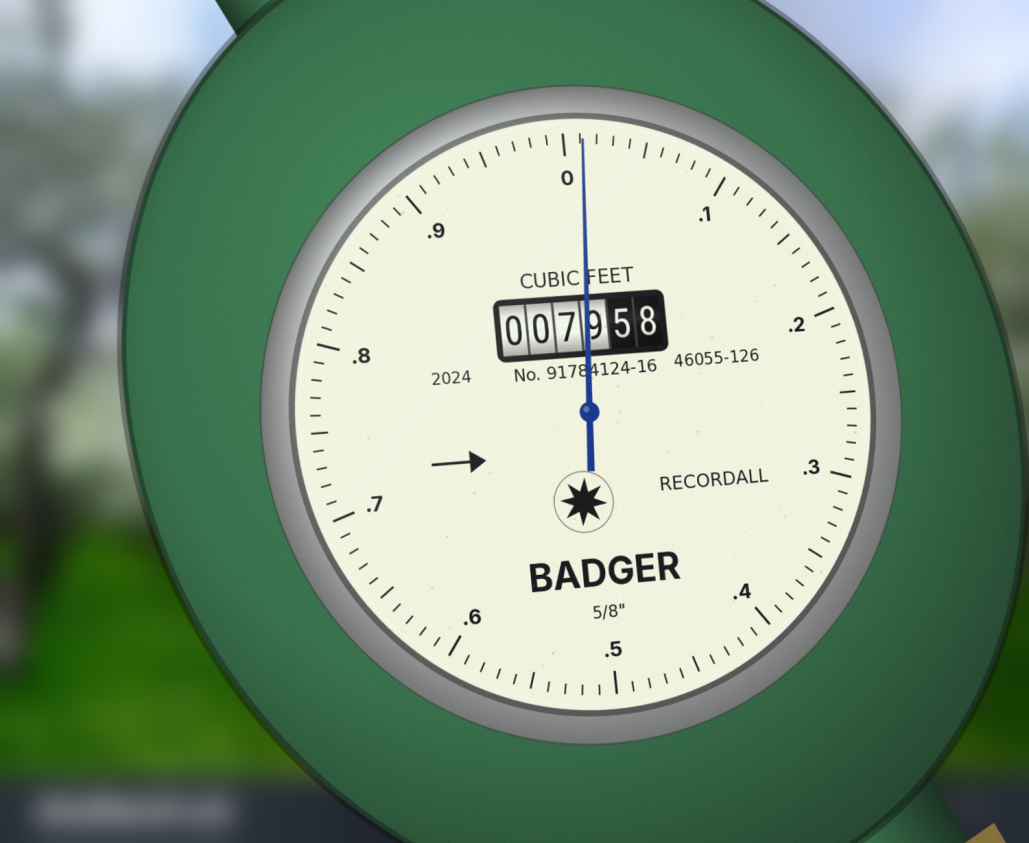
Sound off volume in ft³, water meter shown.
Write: 7958.01 ft³
